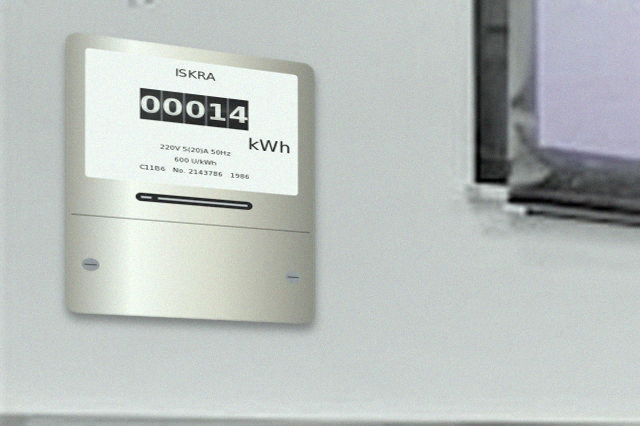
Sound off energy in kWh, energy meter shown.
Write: 14 kWh
